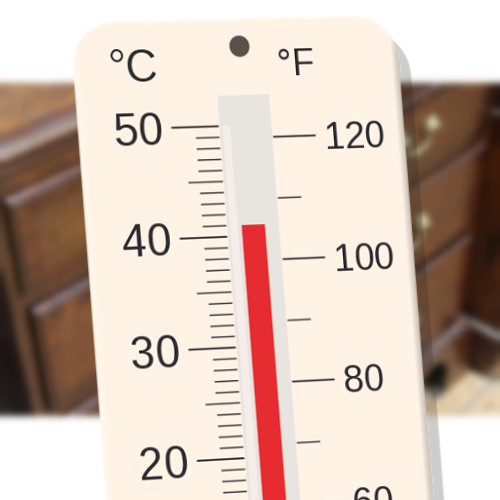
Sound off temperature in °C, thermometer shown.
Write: 41 °C
